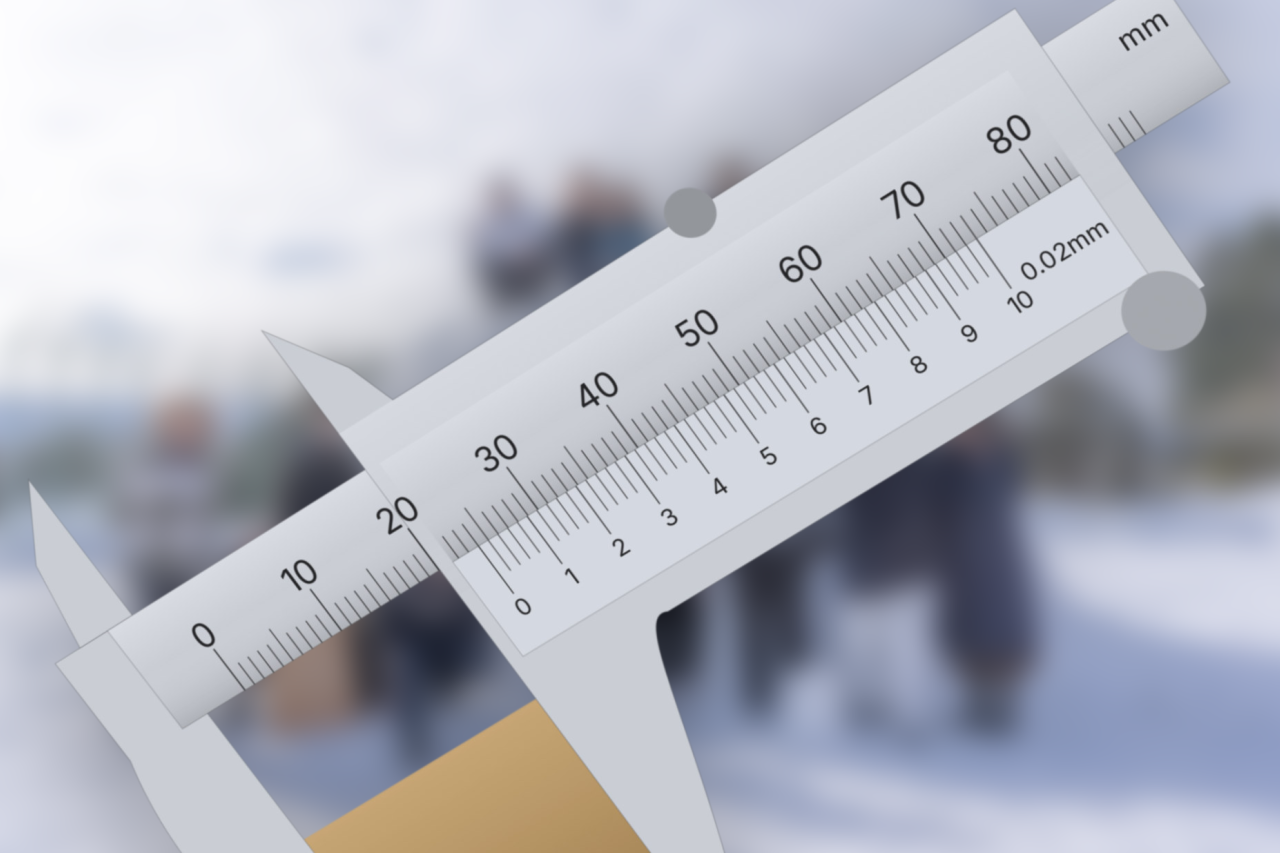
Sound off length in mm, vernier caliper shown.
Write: 24.0 mm
